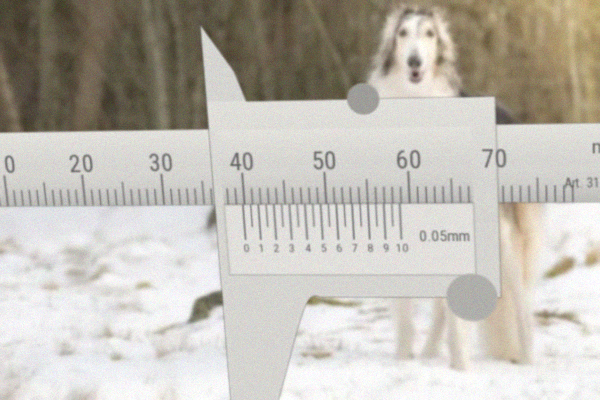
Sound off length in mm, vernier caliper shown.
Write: 39.8 mm
